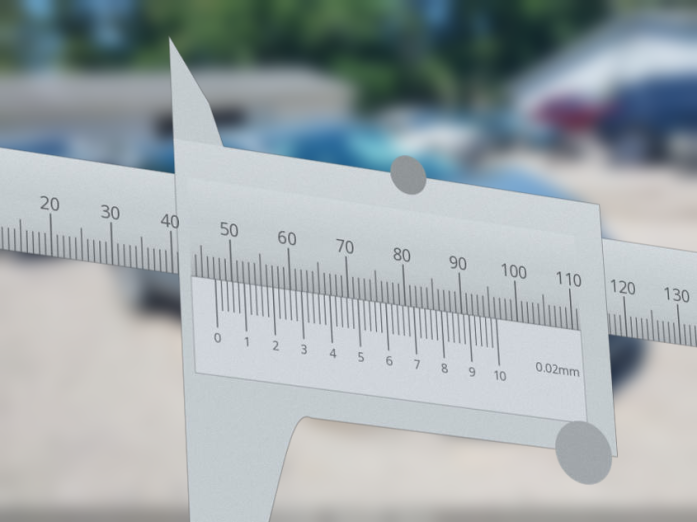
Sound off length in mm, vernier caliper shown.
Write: 47.2 mm
